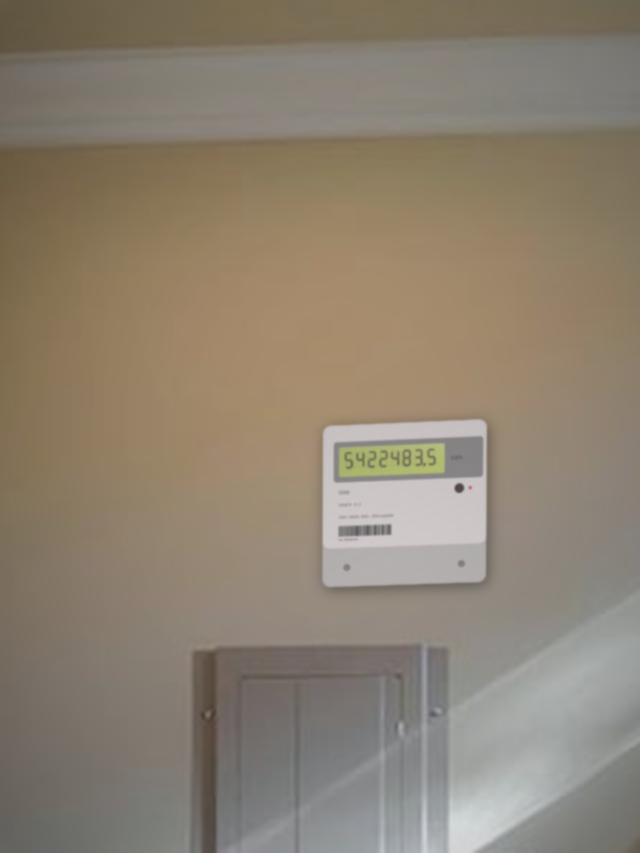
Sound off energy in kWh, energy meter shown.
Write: 5422483.5 kWh
